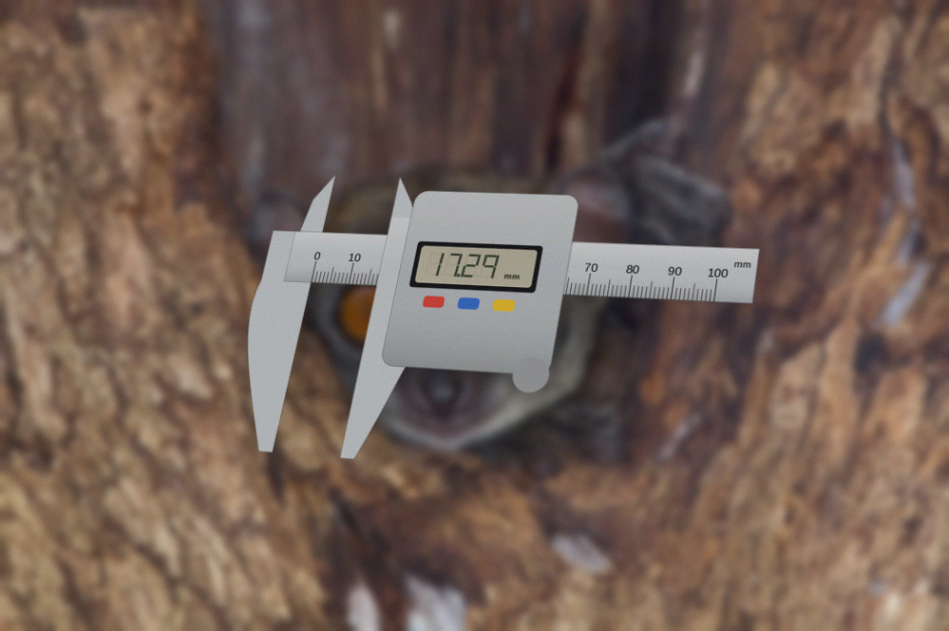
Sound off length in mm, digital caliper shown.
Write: 17.29 mm
